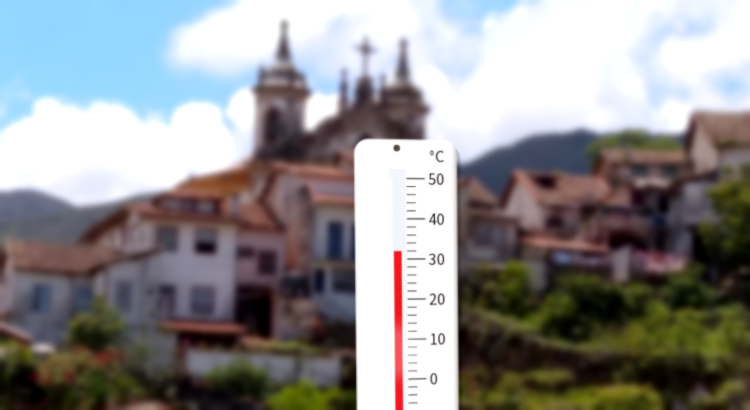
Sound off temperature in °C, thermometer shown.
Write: 32 °C
